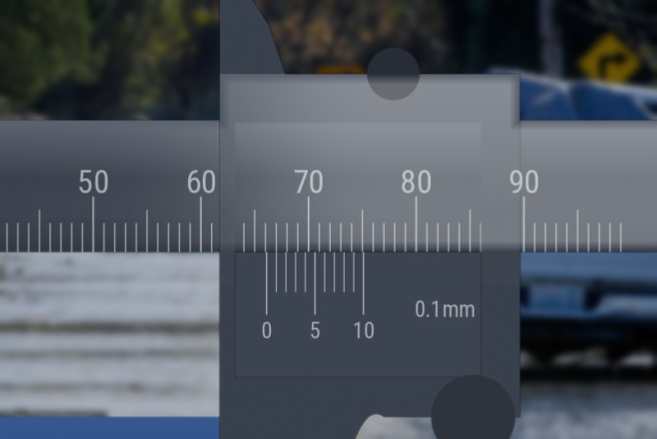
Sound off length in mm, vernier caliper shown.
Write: 66.1 mm
